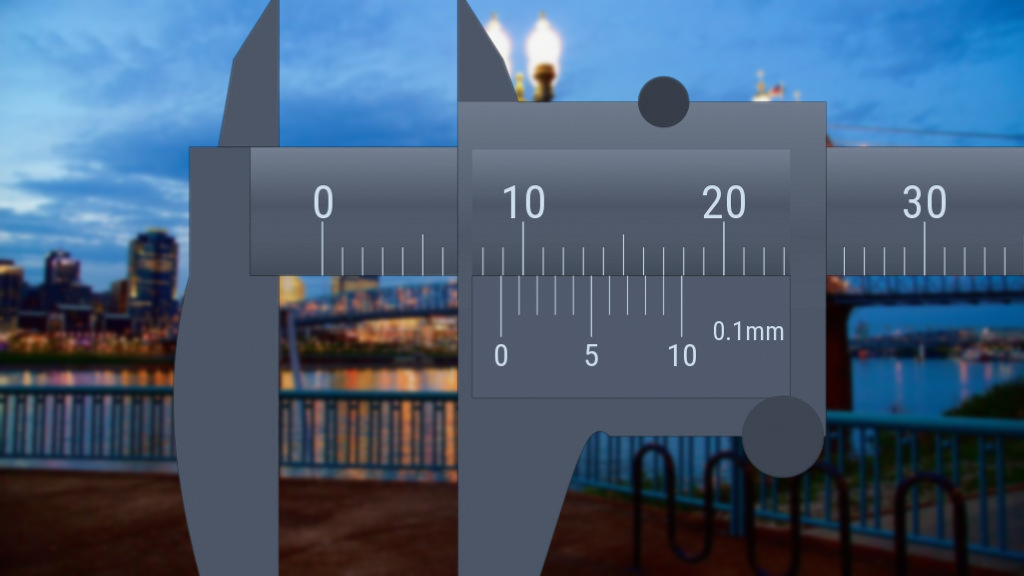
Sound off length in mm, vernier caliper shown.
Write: 8.9 mm
